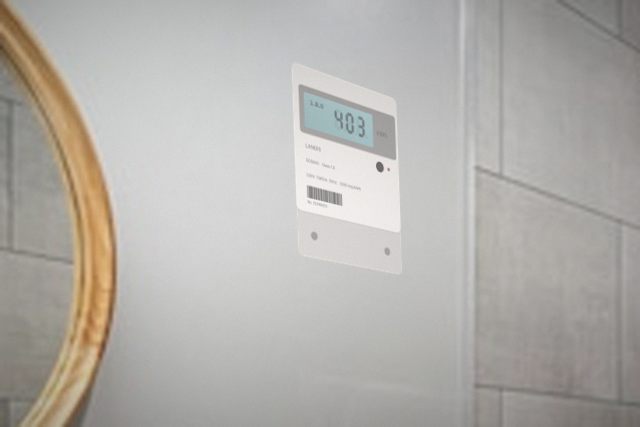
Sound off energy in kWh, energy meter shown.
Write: 403 kWh
